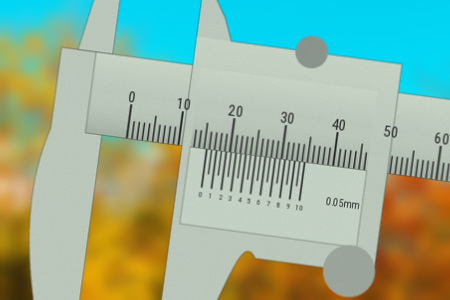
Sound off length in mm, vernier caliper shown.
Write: 15.5 mm
